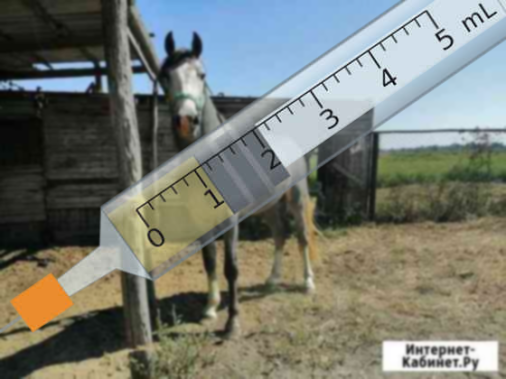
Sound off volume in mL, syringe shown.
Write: 1.1 mL
